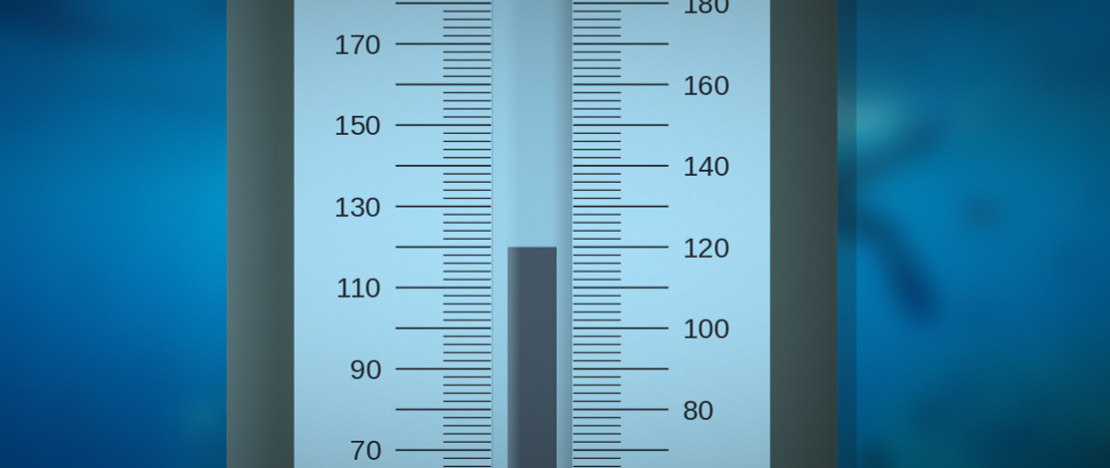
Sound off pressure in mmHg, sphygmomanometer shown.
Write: 120 mmHg
